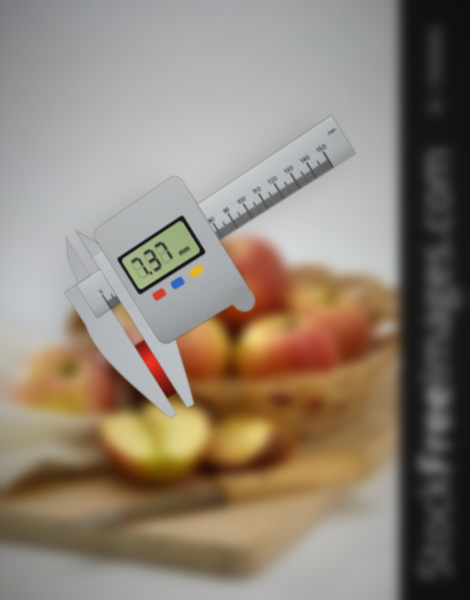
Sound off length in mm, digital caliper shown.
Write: 7.37 mm
